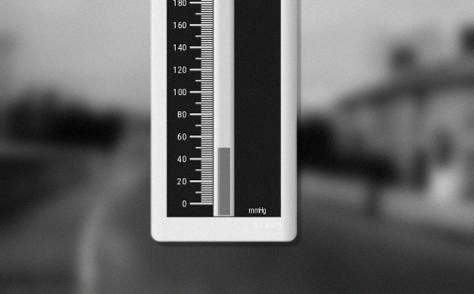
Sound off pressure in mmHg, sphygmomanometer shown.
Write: 50 mmHg
